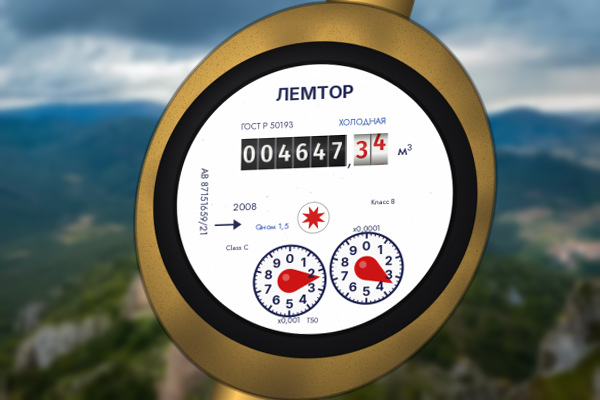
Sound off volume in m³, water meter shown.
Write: 4647.3423 m³
